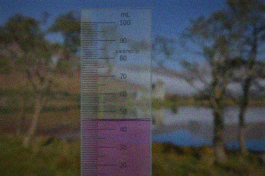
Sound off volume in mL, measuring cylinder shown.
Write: 45 mL
